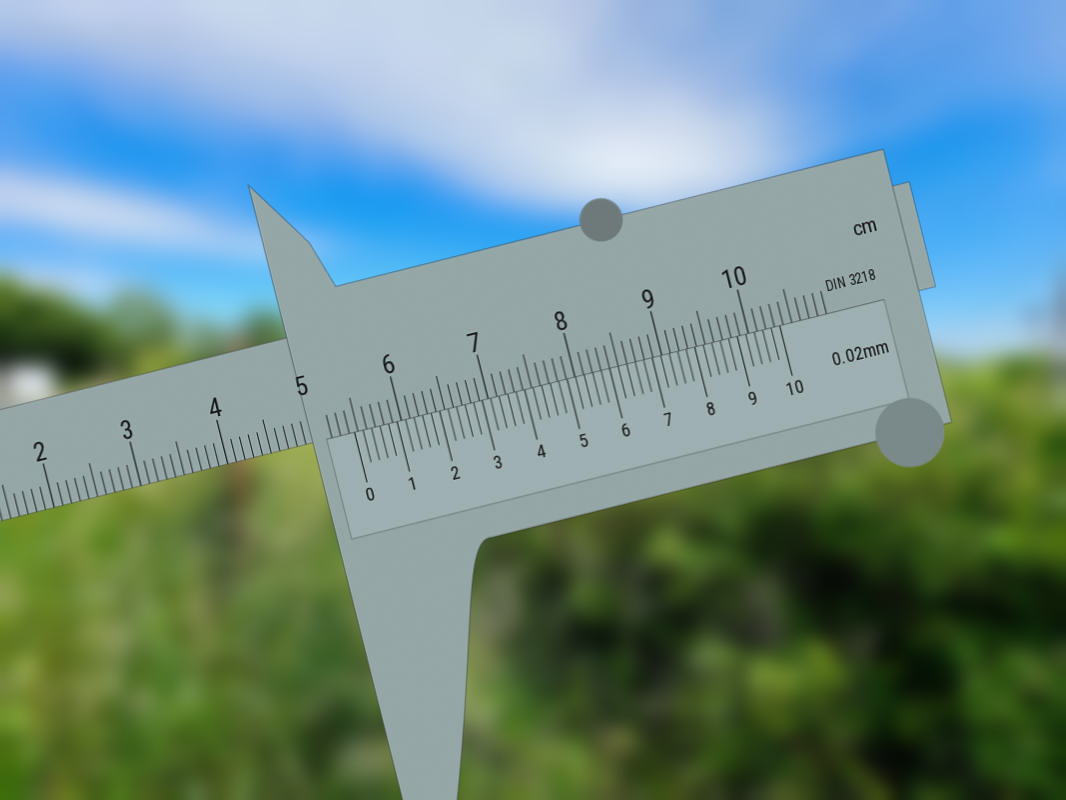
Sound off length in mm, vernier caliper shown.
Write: 54.6 mm
